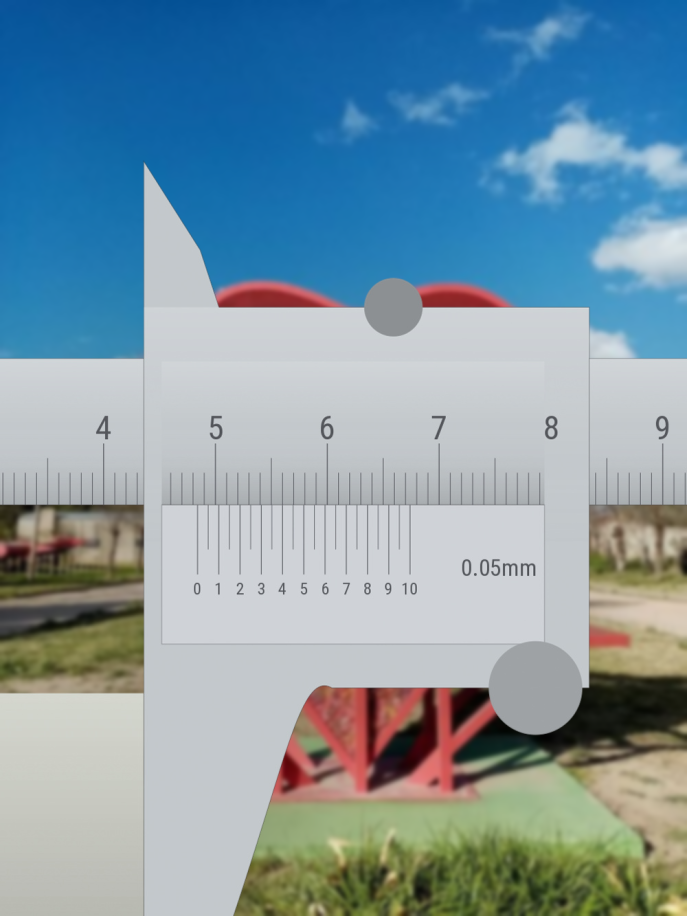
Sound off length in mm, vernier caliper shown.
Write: 48.4 mm
